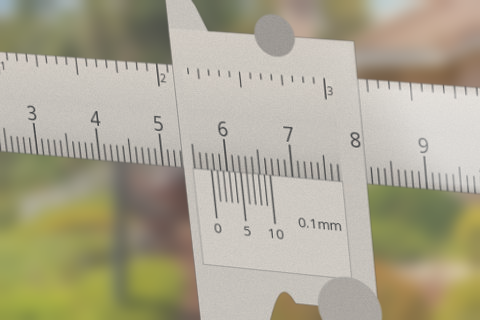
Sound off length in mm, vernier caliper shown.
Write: 57.6 mm
